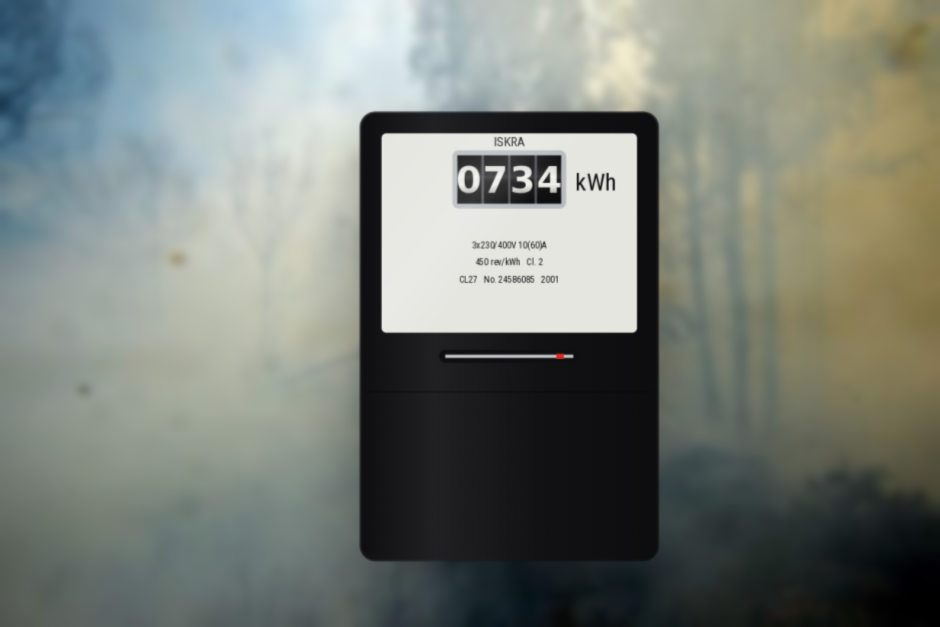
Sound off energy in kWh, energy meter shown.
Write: 734 kWh
